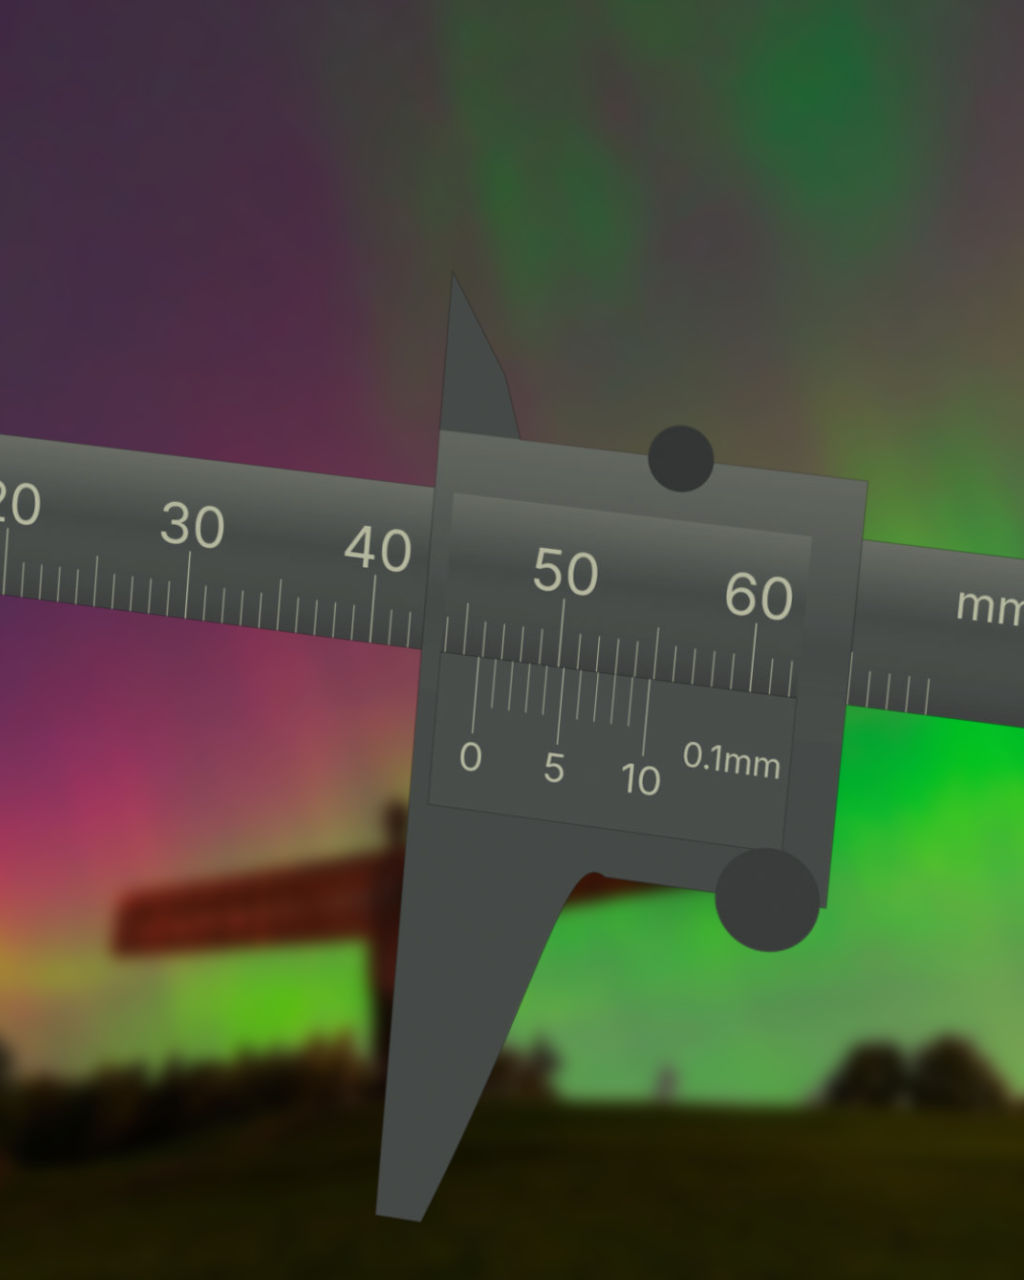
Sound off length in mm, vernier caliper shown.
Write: 45.8 mm
